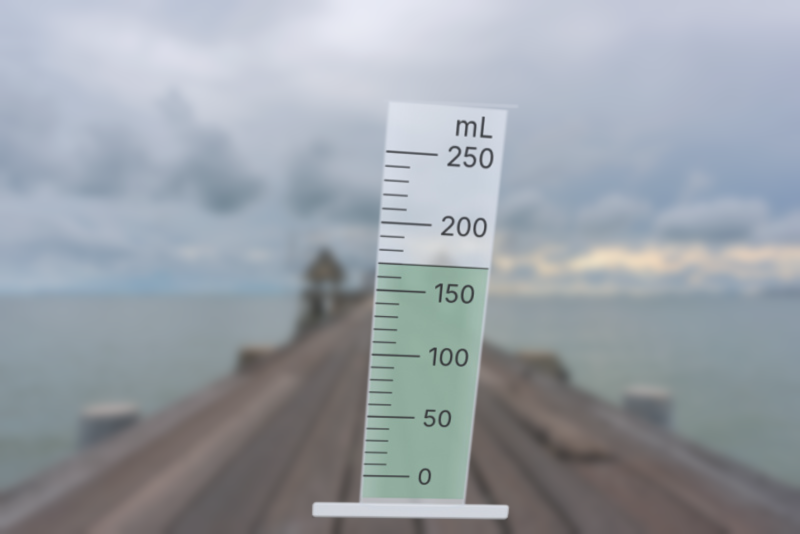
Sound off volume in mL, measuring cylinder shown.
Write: 170 mL
